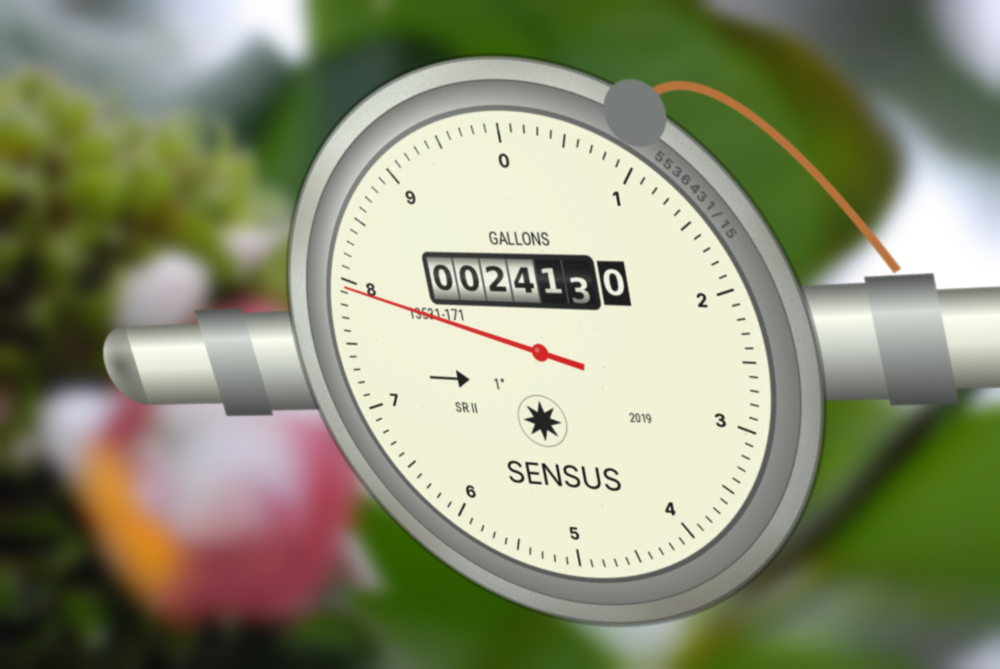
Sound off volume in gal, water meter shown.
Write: 24127.9 gal
